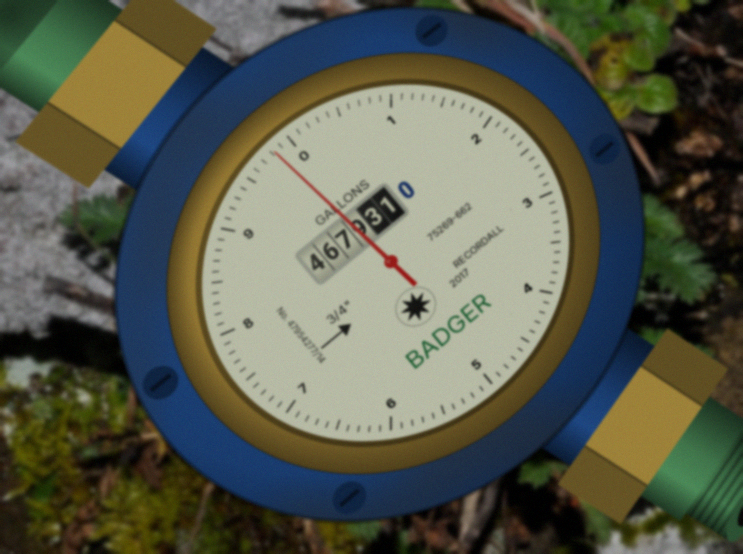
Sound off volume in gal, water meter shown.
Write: 4679309.8 gal
